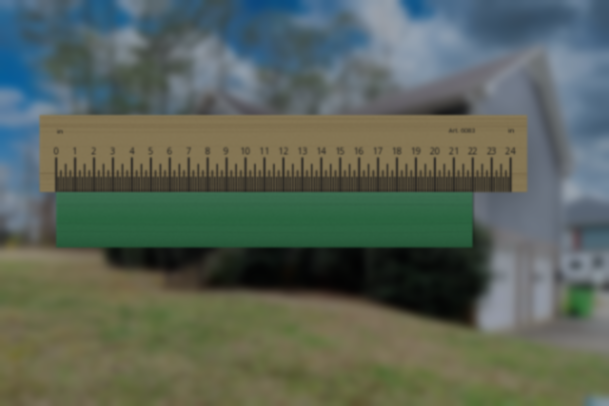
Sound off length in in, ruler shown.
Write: 22 in
